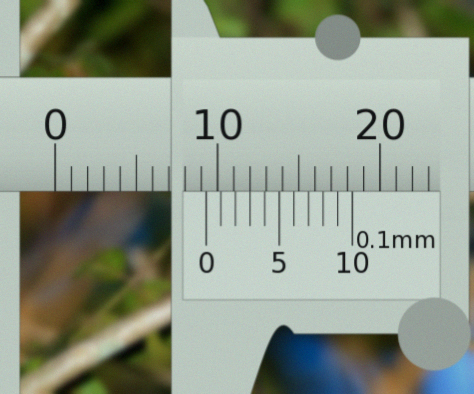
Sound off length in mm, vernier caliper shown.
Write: 9.3 mm
